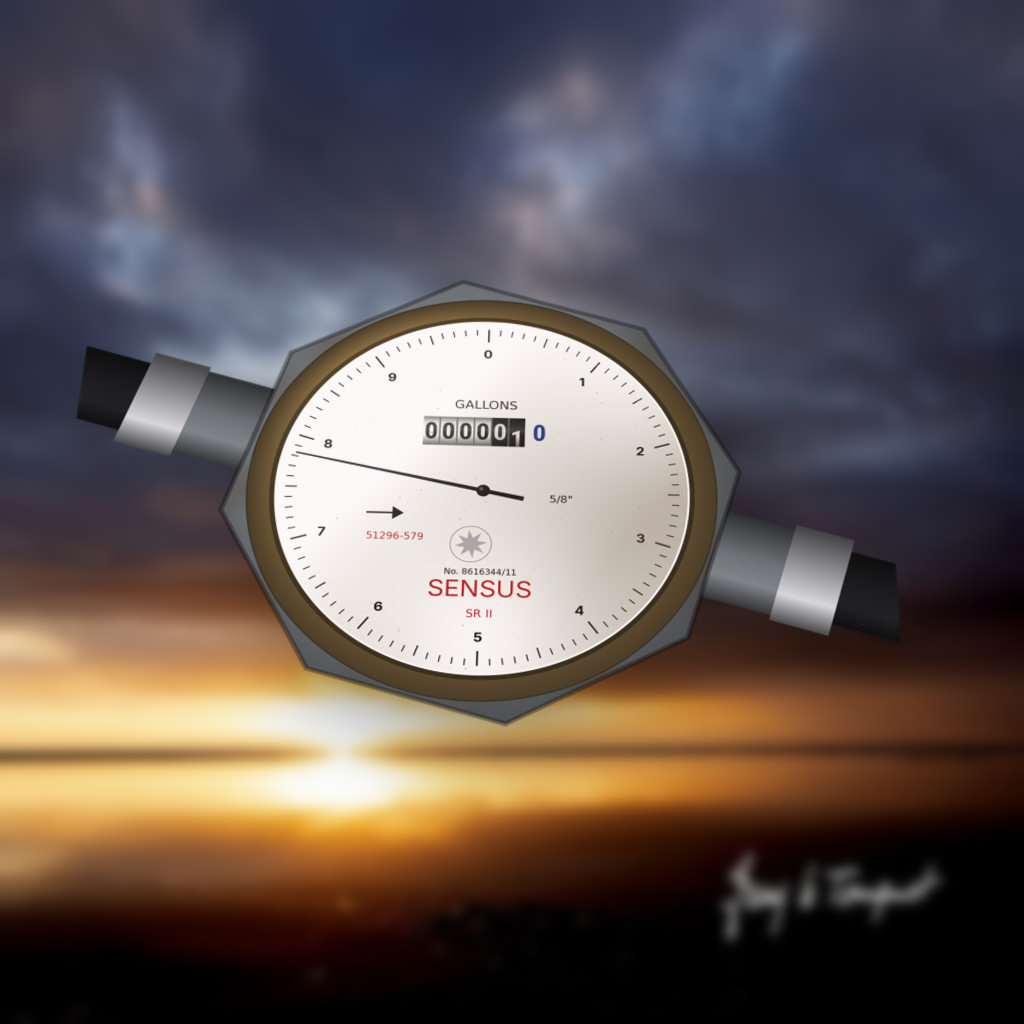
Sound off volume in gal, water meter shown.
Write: 7.8 gal
